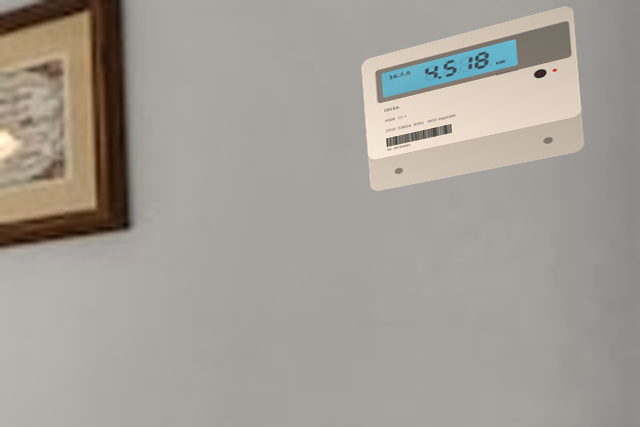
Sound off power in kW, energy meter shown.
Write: 4.518 kW
